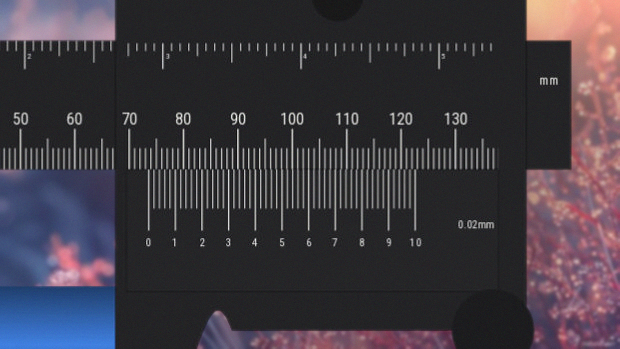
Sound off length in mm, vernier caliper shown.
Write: 73.6 mm
